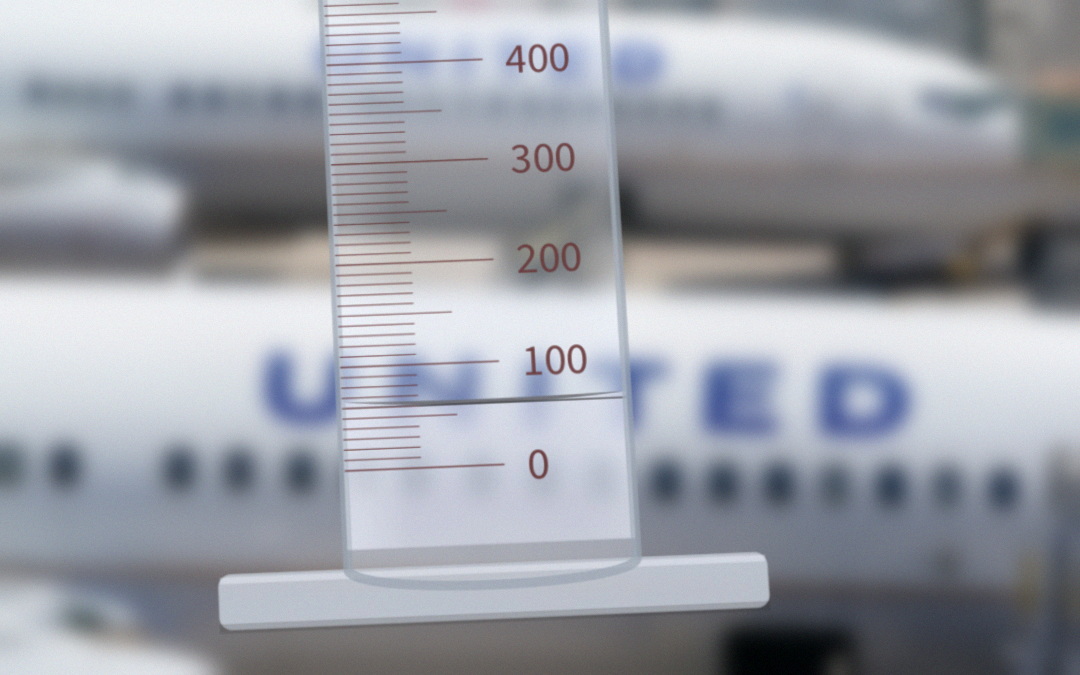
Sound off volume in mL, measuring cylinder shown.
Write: 60 mL
